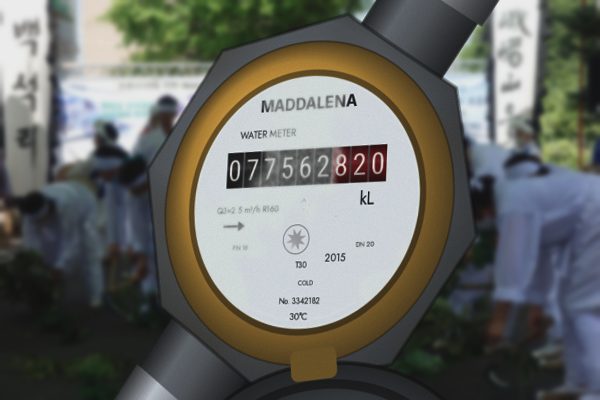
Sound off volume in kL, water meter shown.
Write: 77562.820 kL
